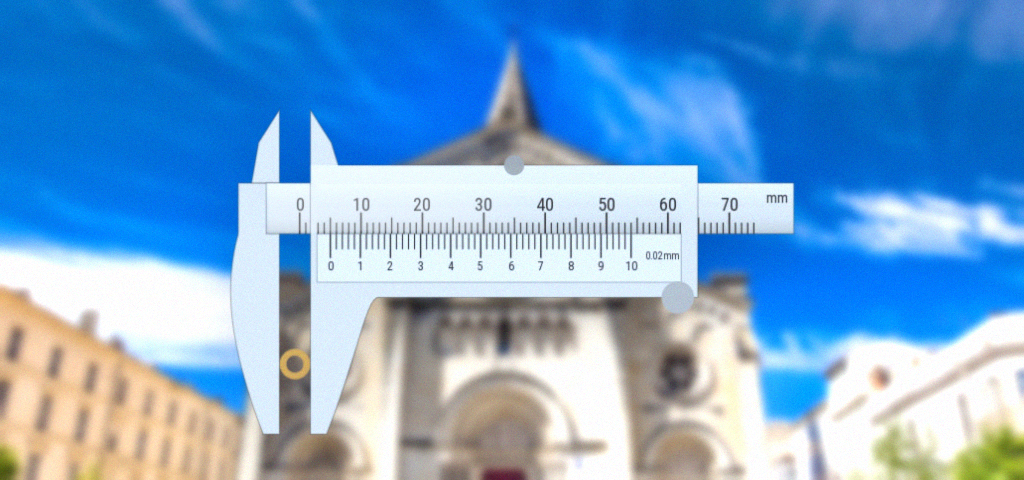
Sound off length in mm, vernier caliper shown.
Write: 5.0 mm
